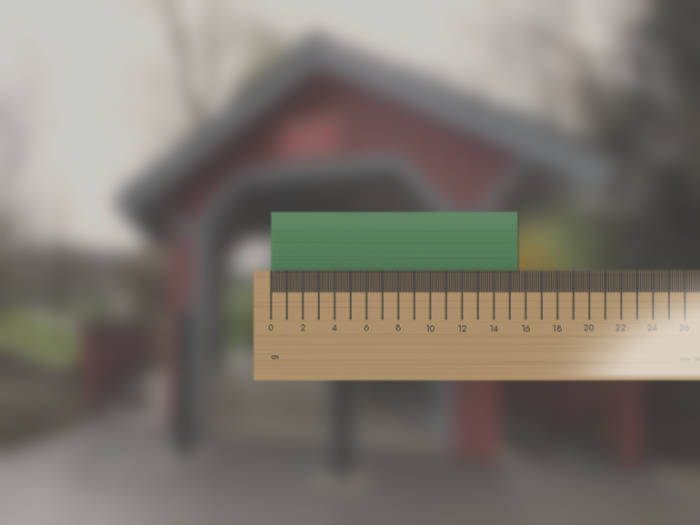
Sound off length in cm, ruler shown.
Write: 15.5 cm
